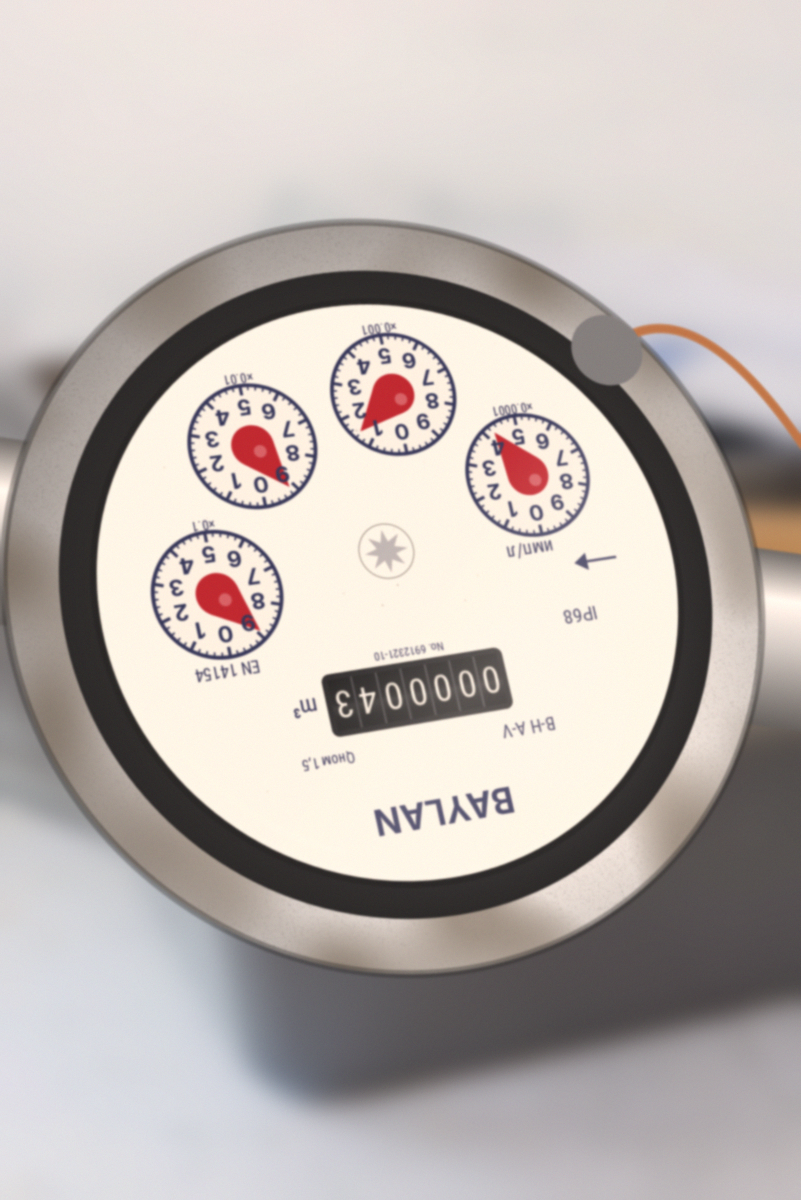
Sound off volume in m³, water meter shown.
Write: 43.8914 m³
